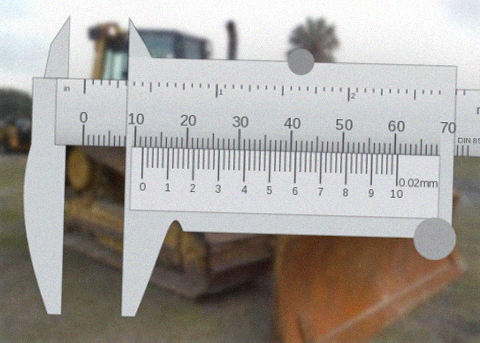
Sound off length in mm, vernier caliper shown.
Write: 11.5 mm
